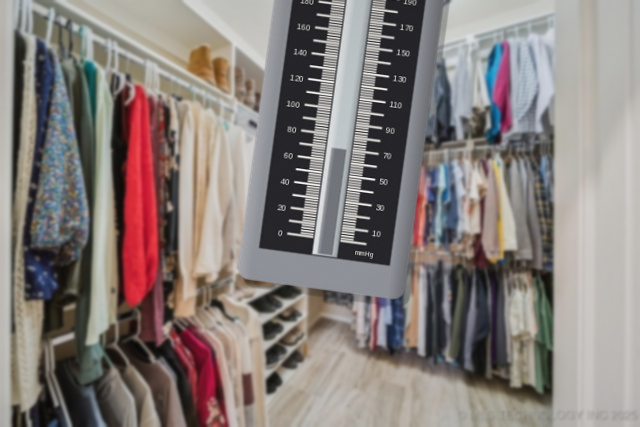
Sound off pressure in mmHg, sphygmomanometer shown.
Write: 70 mmHg
